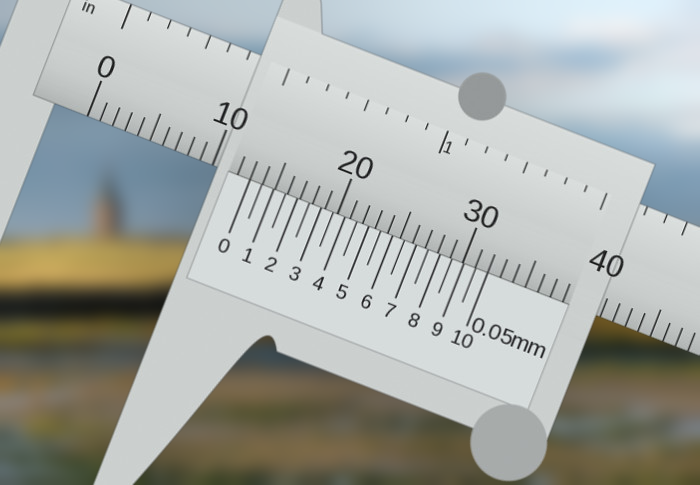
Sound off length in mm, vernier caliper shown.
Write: 13.0 mm
